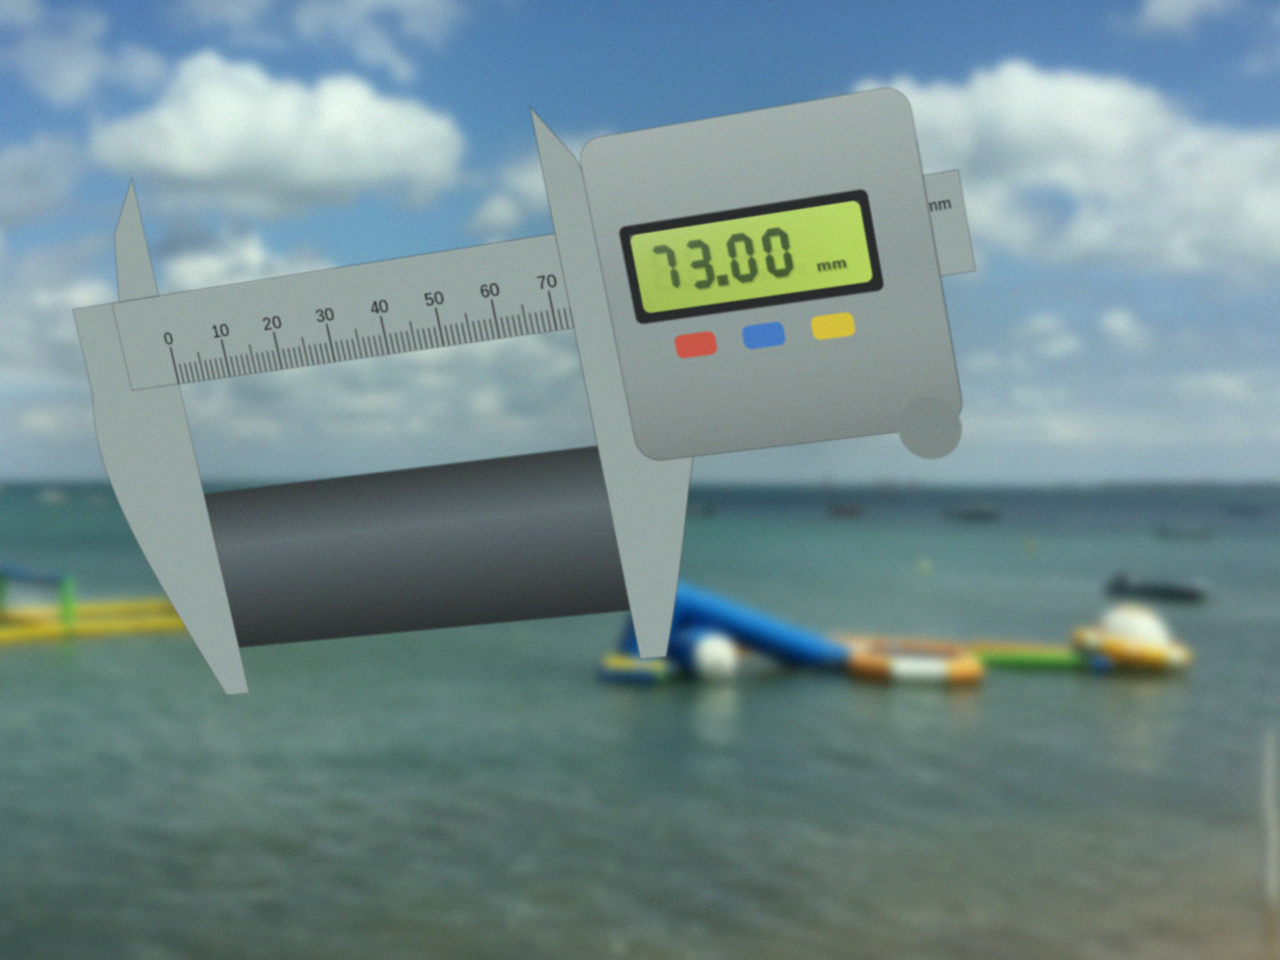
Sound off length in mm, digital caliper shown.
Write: 73.00 mm
